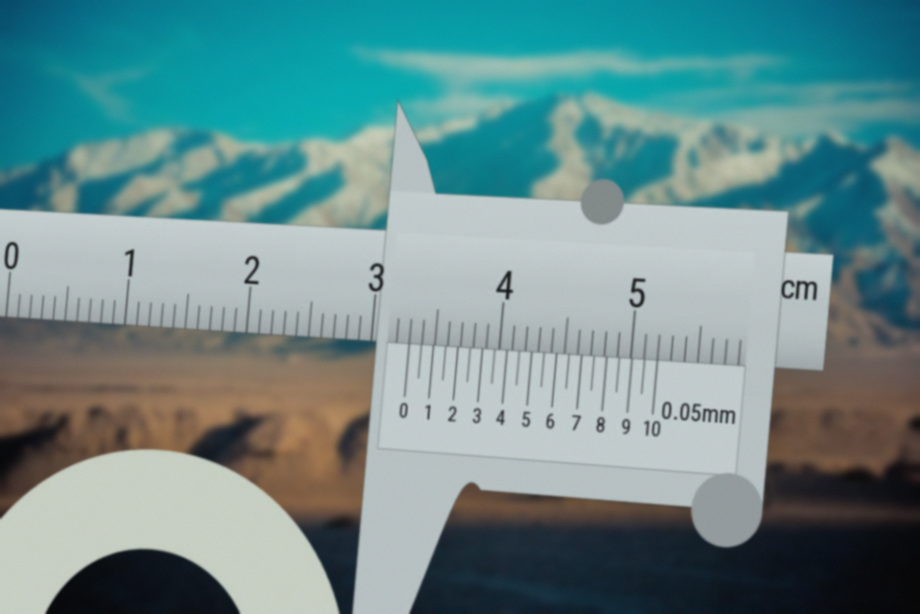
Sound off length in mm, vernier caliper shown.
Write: 33.0 mm
